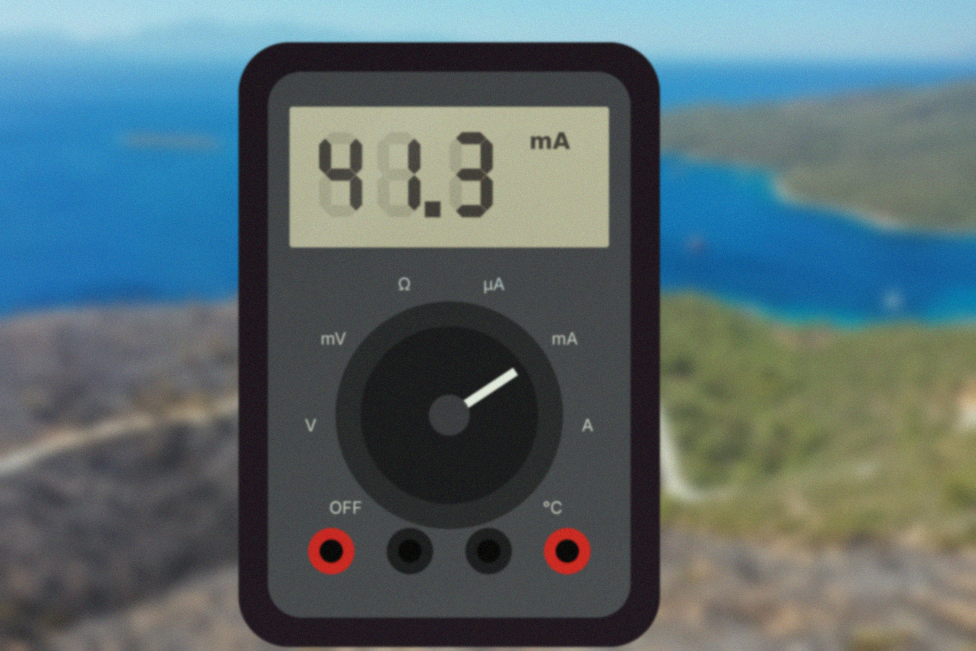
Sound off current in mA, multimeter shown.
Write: 41.3 mA
